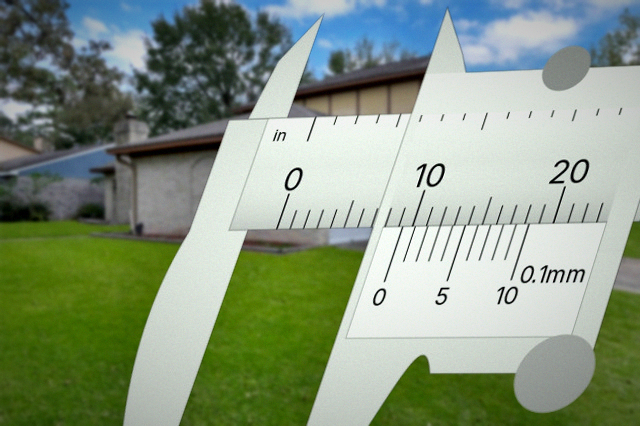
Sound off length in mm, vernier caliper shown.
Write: 9.3 mm
